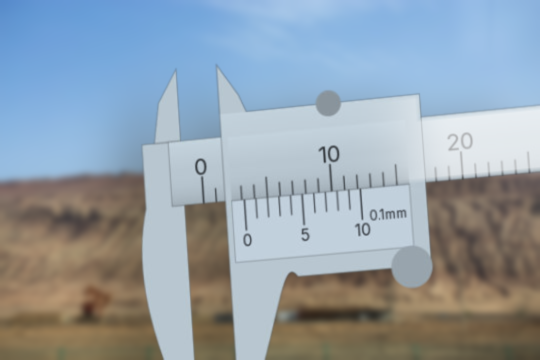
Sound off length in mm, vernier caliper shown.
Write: 3.2 mm
